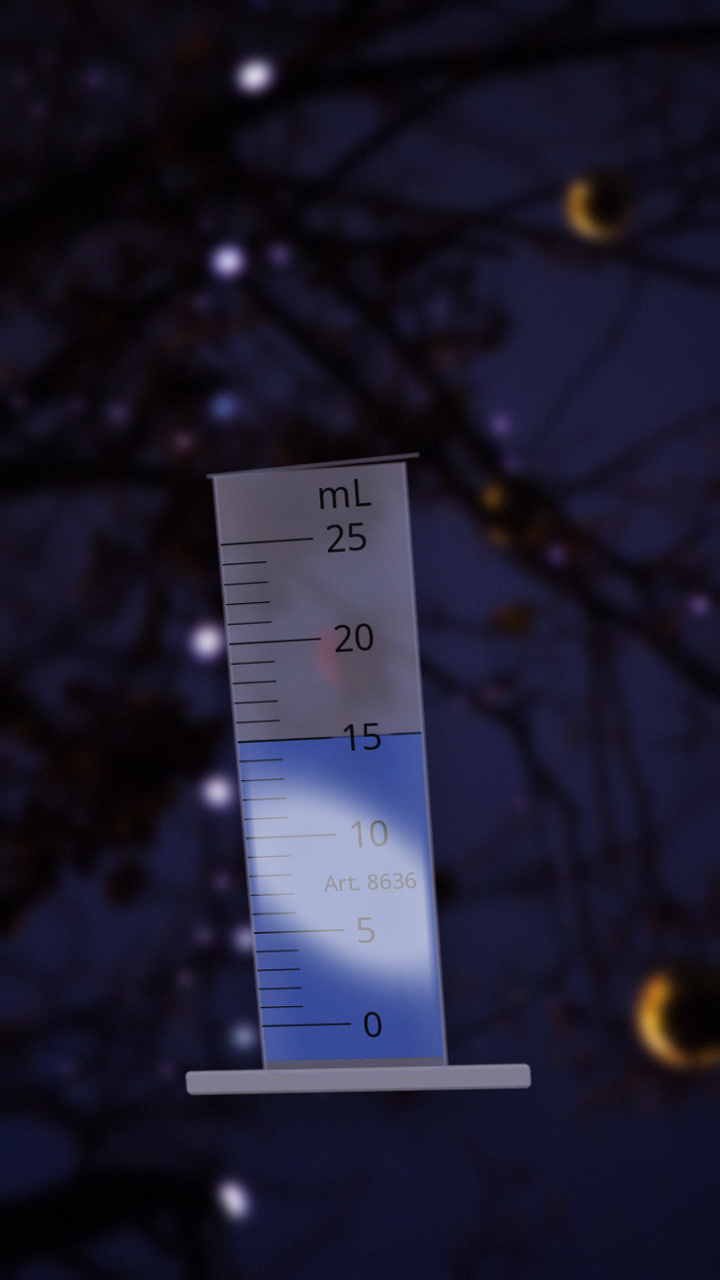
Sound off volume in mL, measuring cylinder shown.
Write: 15 mL
